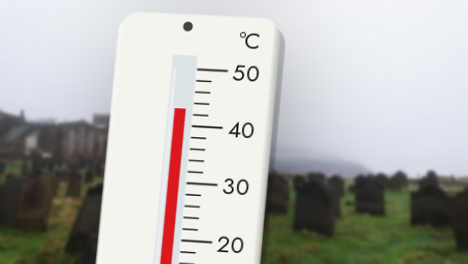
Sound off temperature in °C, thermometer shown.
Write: 43 °C
